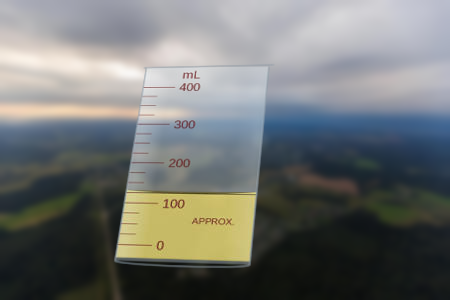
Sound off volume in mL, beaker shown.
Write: 125 mL
